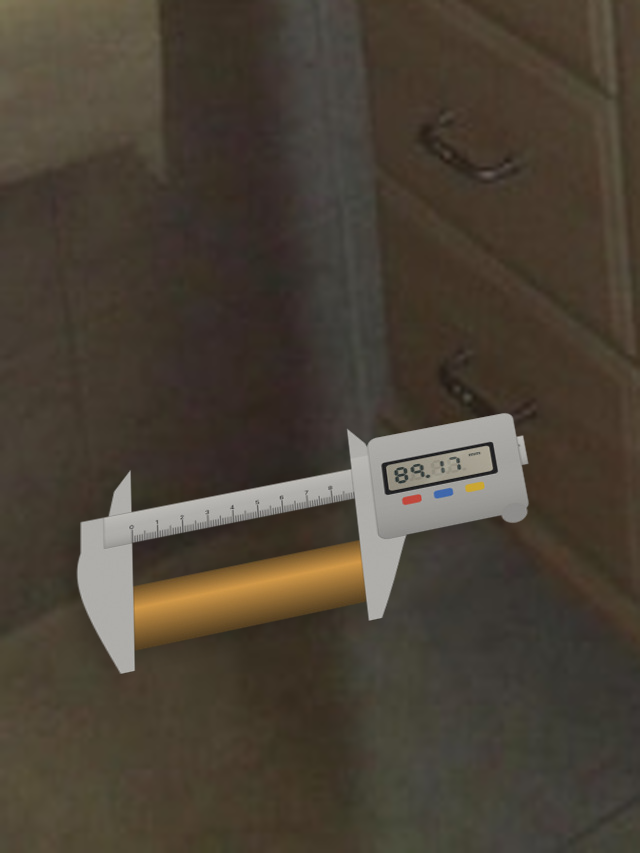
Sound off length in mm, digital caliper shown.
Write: 89.17 mm
